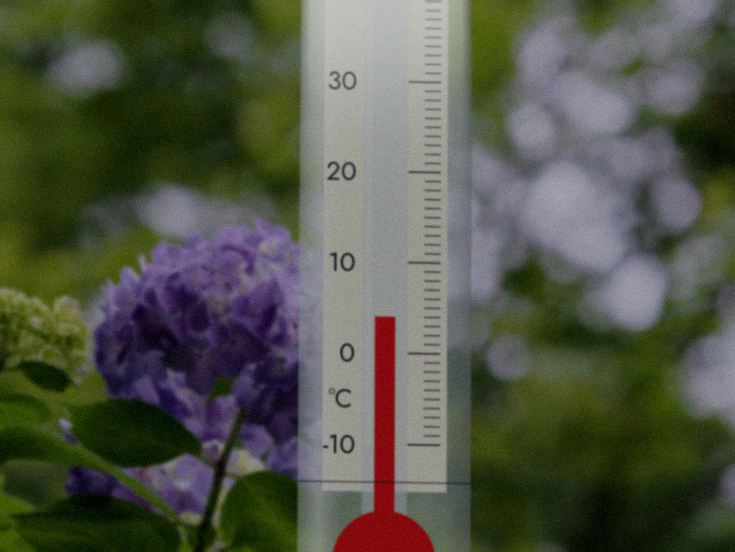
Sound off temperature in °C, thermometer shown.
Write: 4 °C
